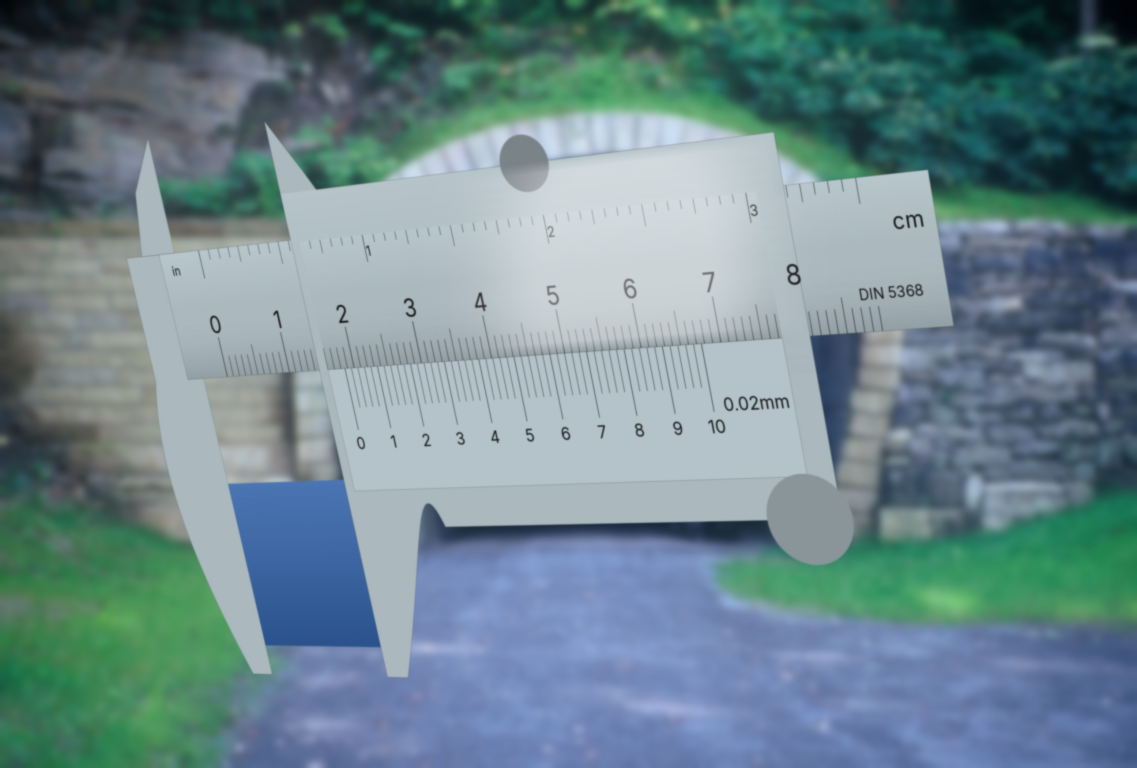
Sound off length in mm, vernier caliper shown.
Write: 18.6 mm
